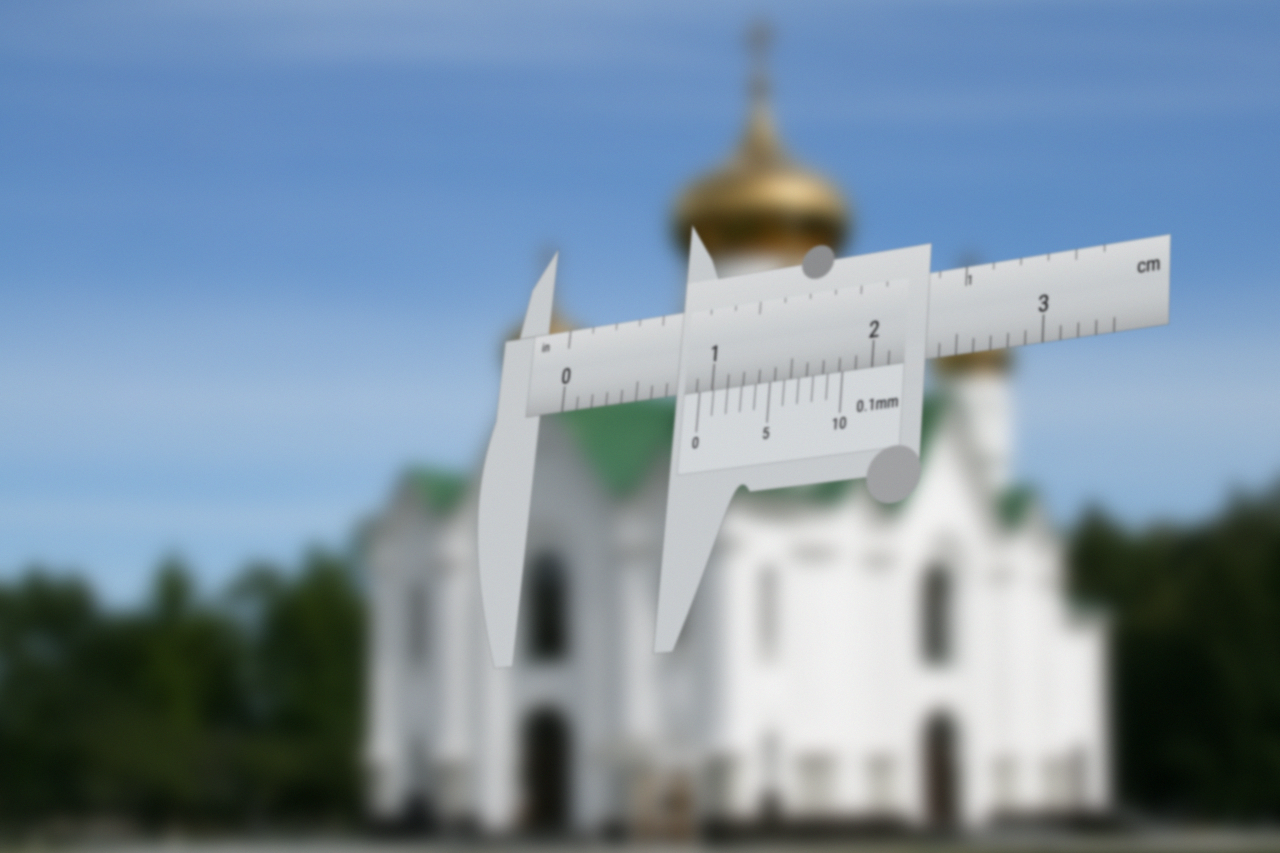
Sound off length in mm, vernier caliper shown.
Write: 9.2 mm
